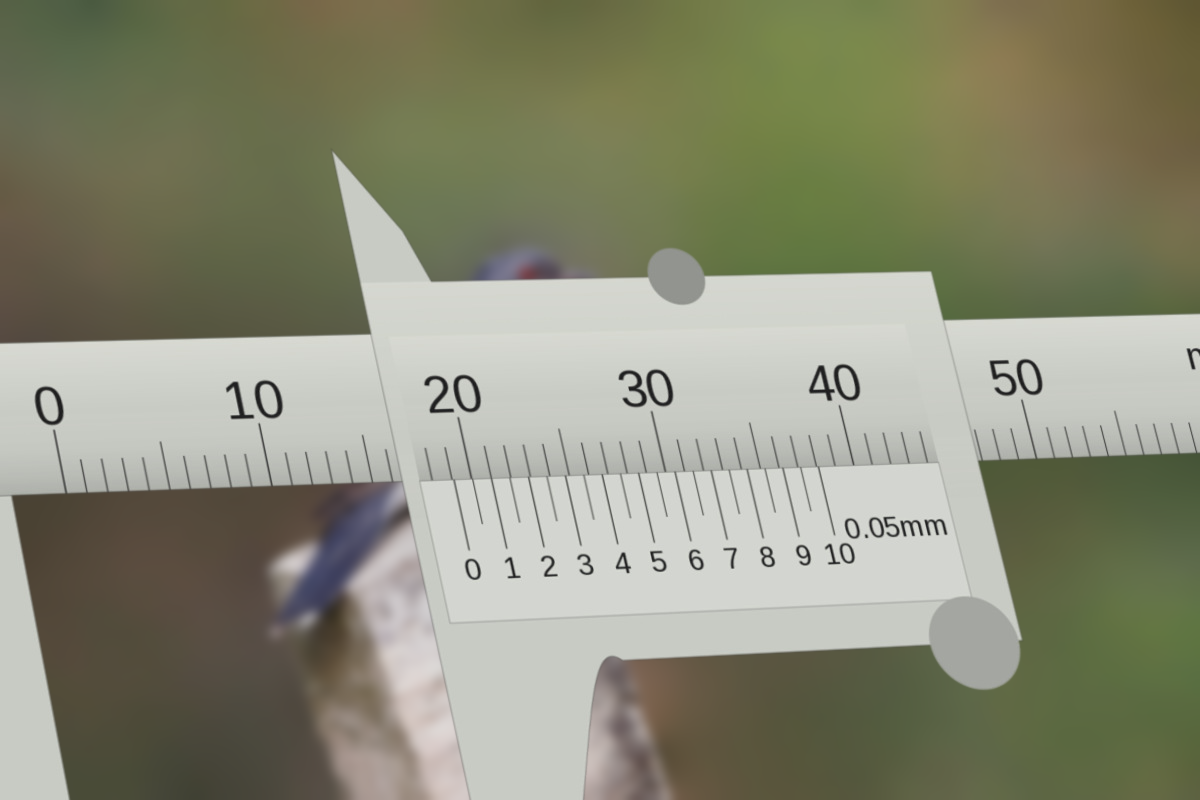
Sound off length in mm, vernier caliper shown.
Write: 19.1 mm
